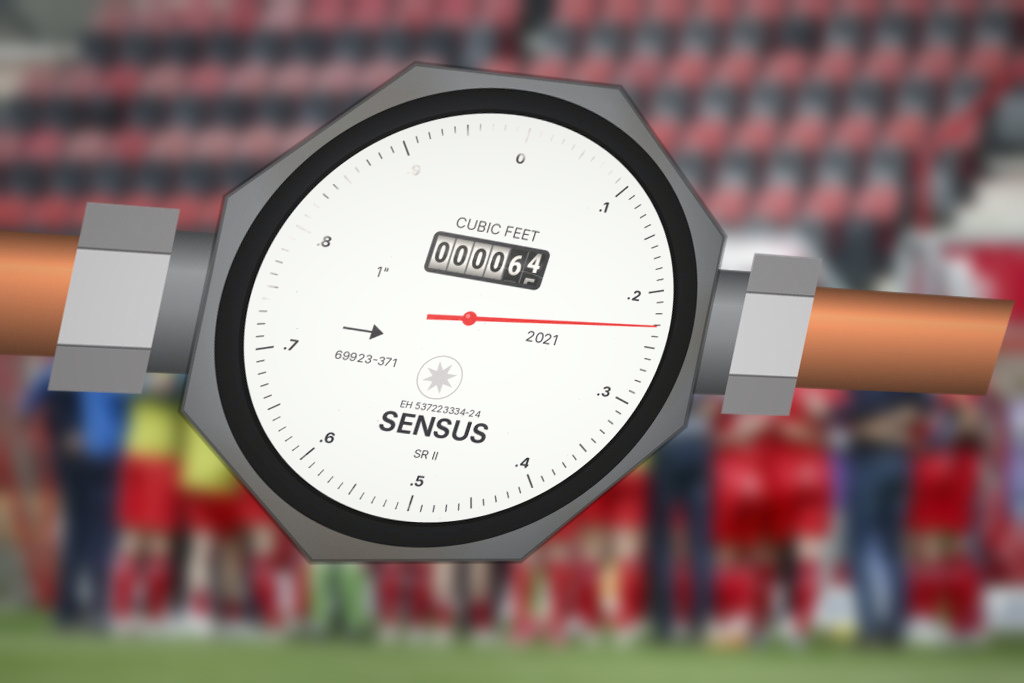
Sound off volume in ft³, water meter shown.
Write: 64.23 ft³
